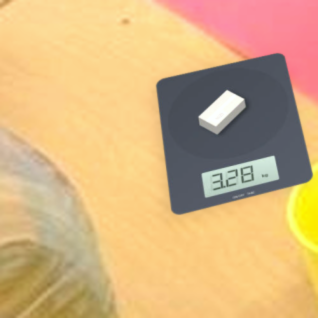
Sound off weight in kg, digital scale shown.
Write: 3.28 kg
